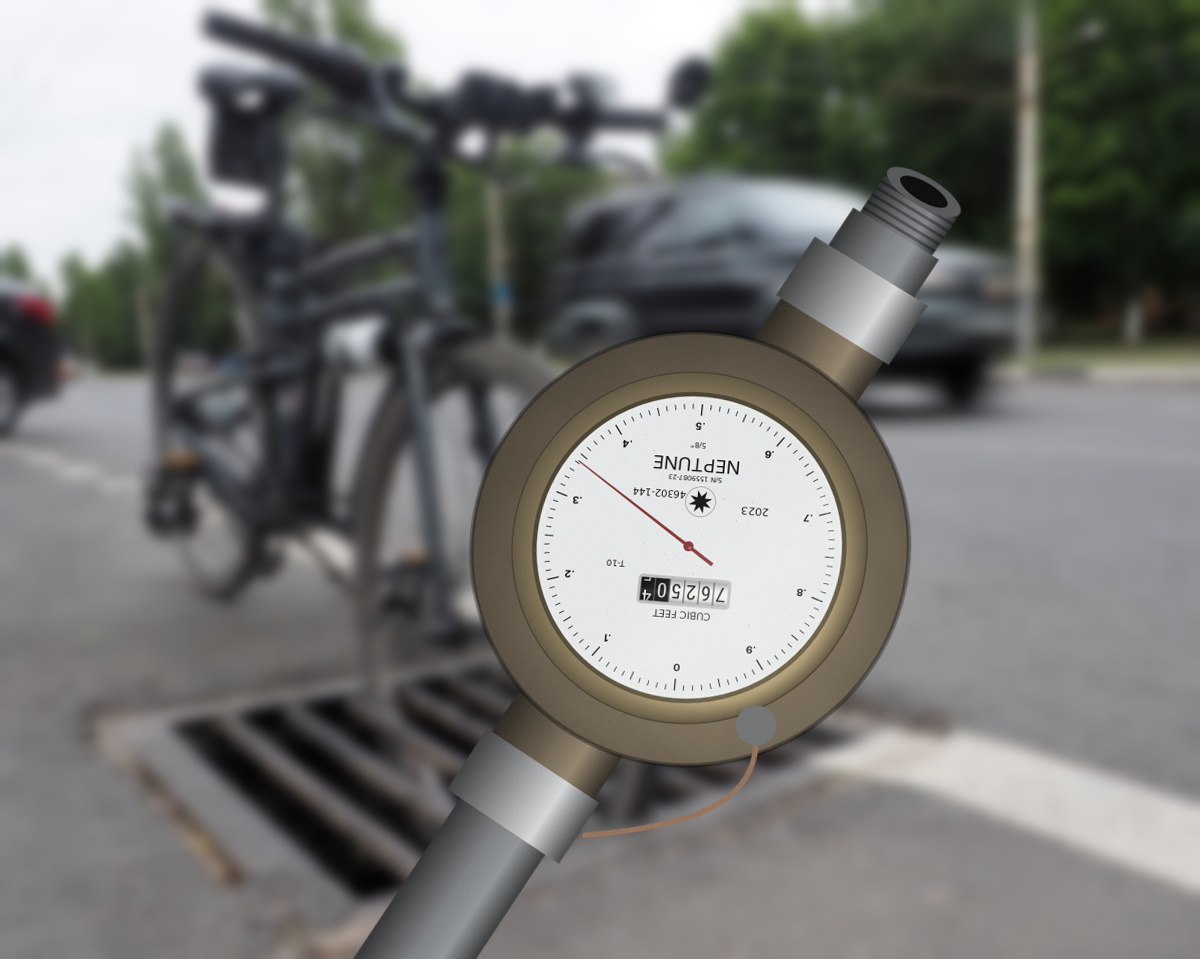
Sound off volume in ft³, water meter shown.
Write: 762504.34 ft³
